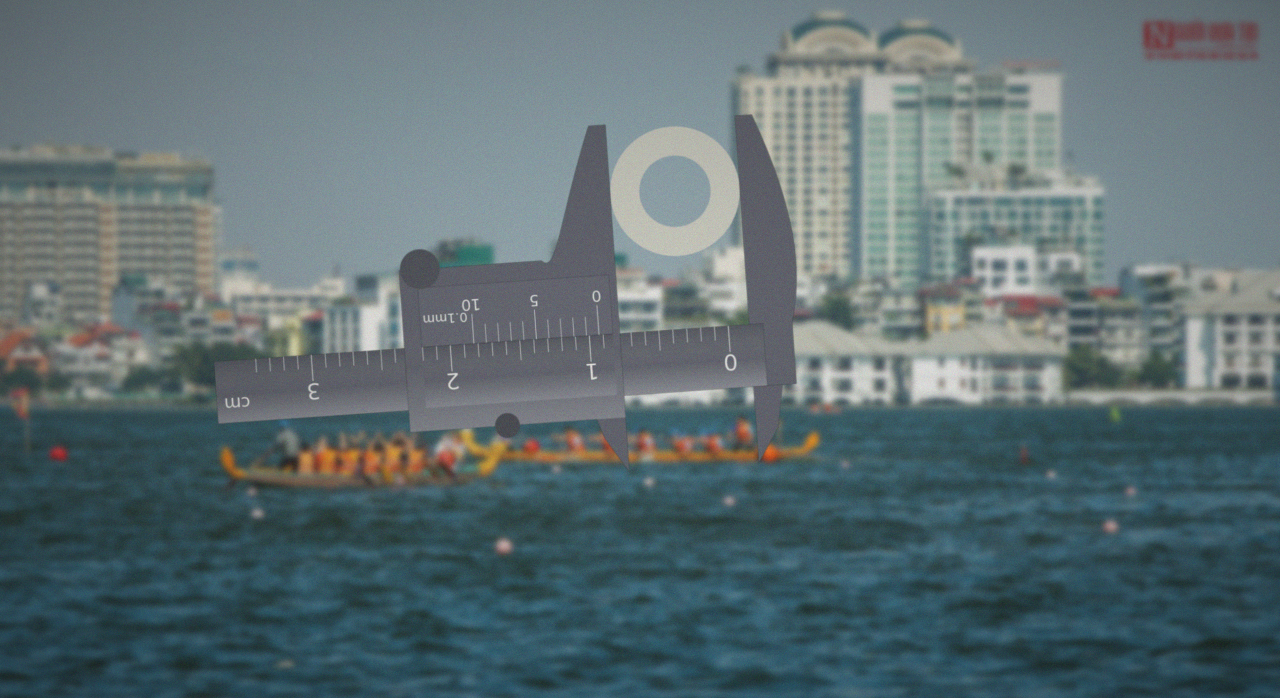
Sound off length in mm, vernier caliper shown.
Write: 9.3 mm
